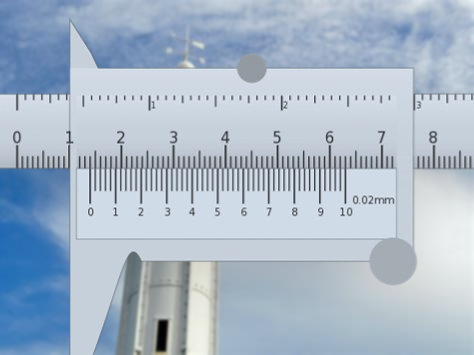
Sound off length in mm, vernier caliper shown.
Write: 14.0 mm
